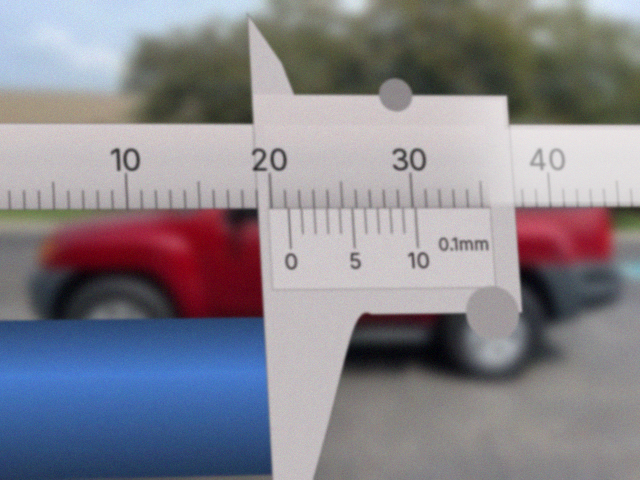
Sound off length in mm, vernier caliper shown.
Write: 21.2 mm
